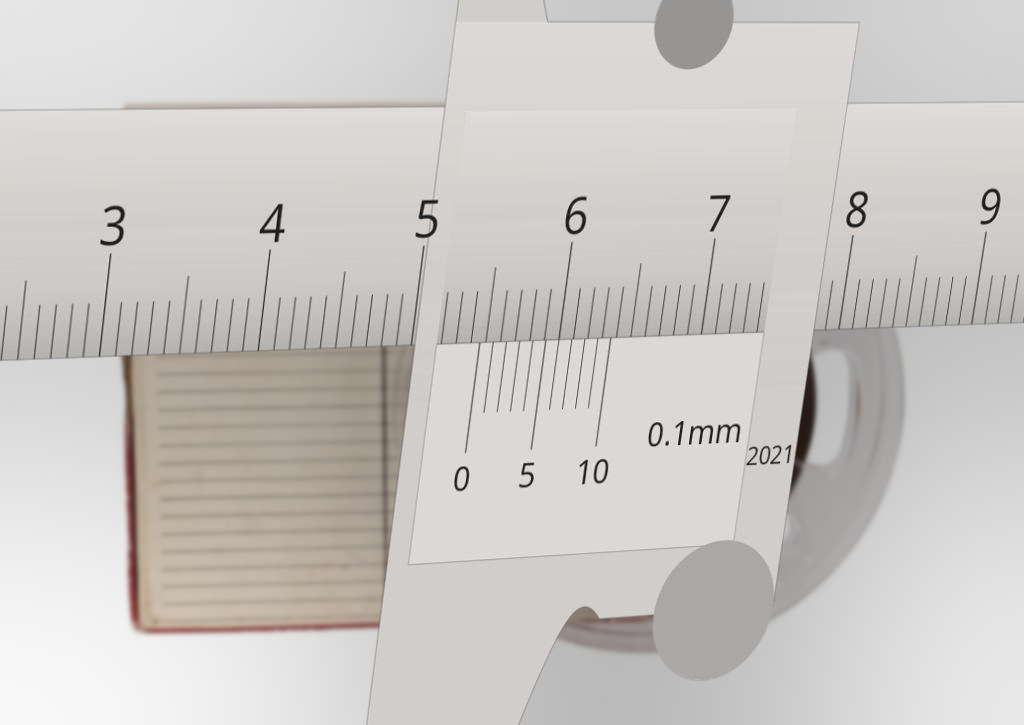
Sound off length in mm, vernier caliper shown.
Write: 54.6 mm
